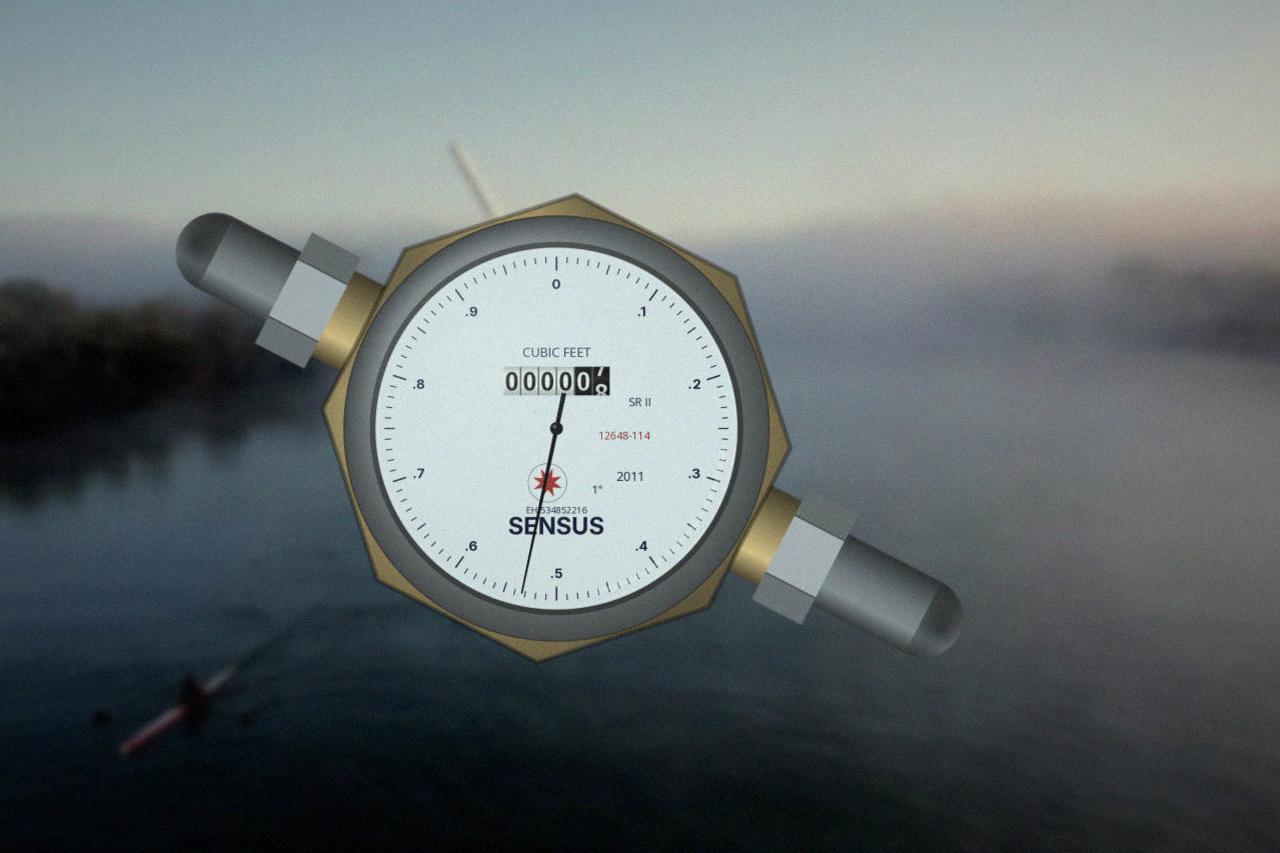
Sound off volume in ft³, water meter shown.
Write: 7.53 ft³
